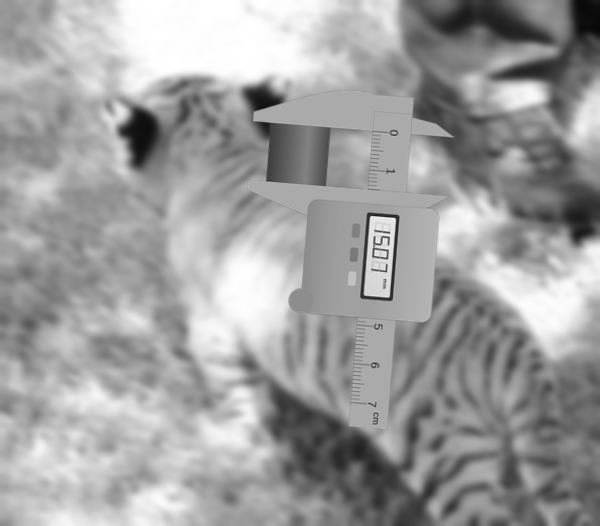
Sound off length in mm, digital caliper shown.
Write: 15.07 mm
